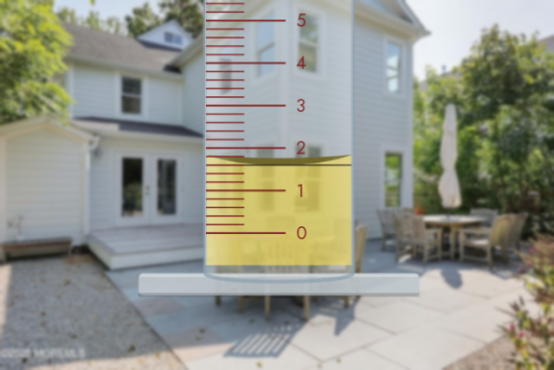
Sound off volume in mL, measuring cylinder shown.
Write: 1.6 mL
